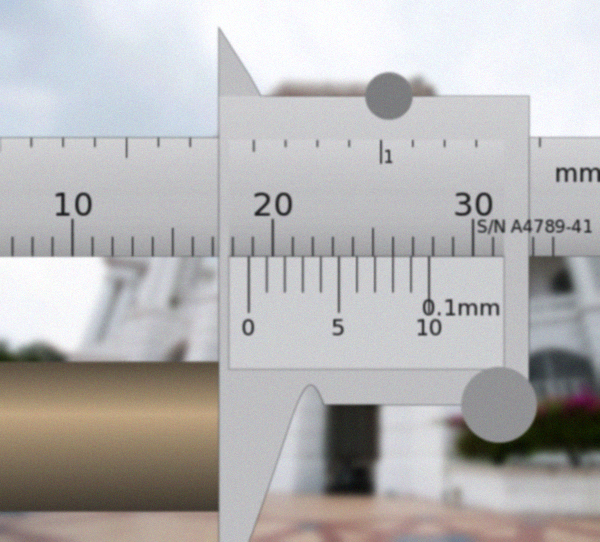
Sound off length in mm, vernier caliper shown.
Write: 18.8 mm
